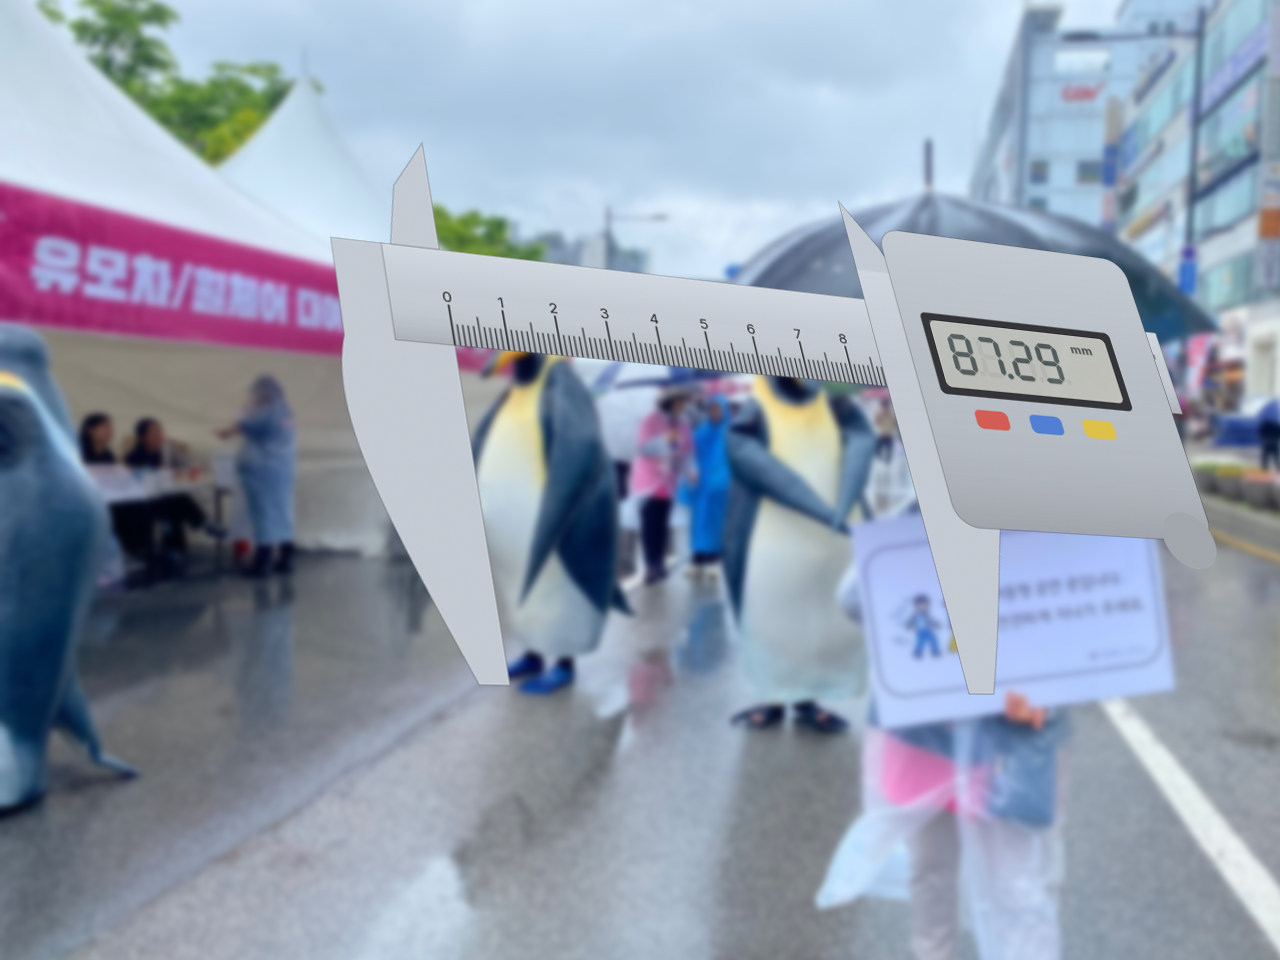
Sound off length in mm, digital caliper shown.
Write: 87.29 mm
